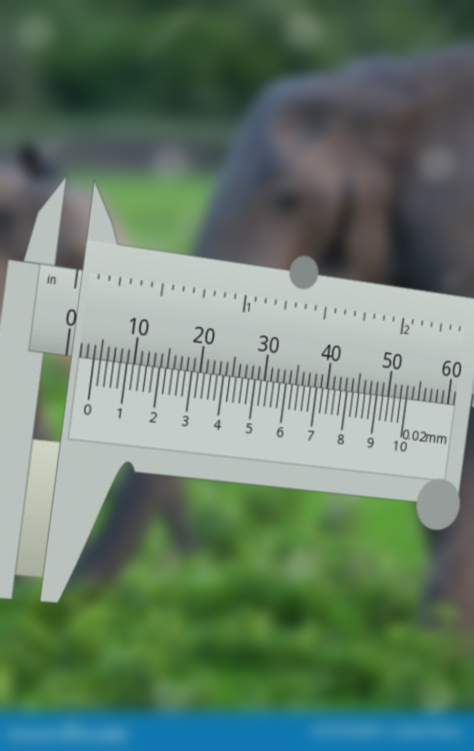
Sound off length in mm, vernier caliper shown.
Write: 4.0 mm
